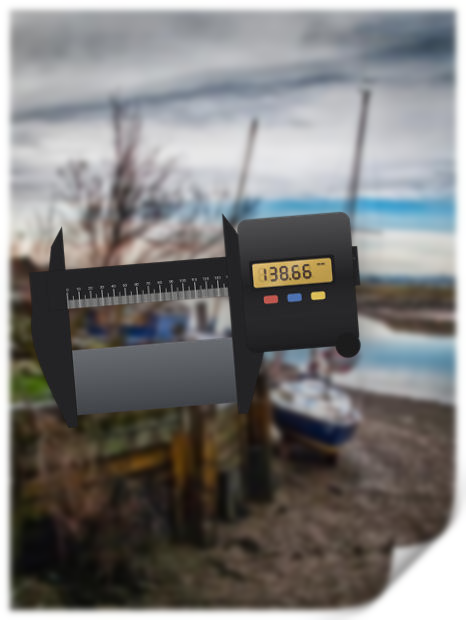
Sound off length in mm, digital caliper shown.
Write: 138.66 mm
